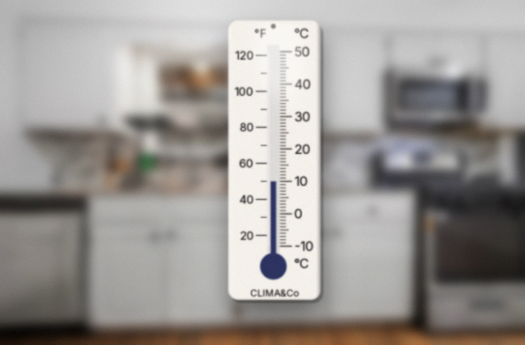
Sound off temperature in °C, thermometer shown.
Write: 10 °C
